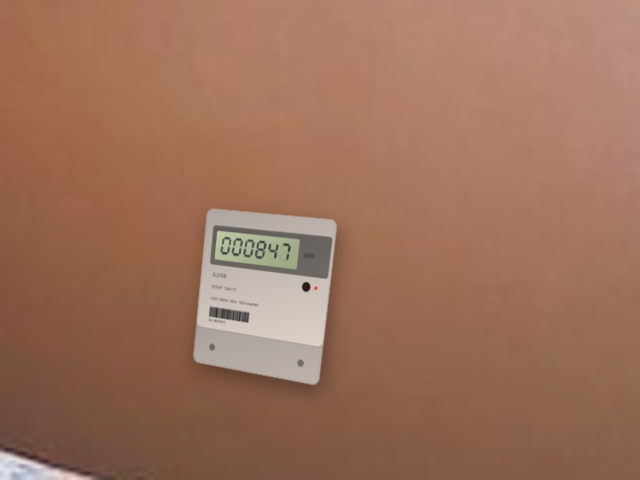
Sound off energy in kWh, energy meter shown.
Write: 847 kWh
